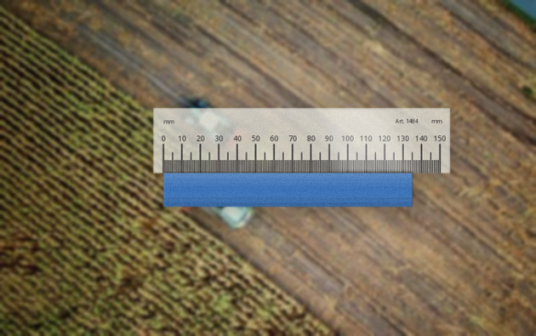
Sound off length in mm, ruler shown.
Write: 135 mm
